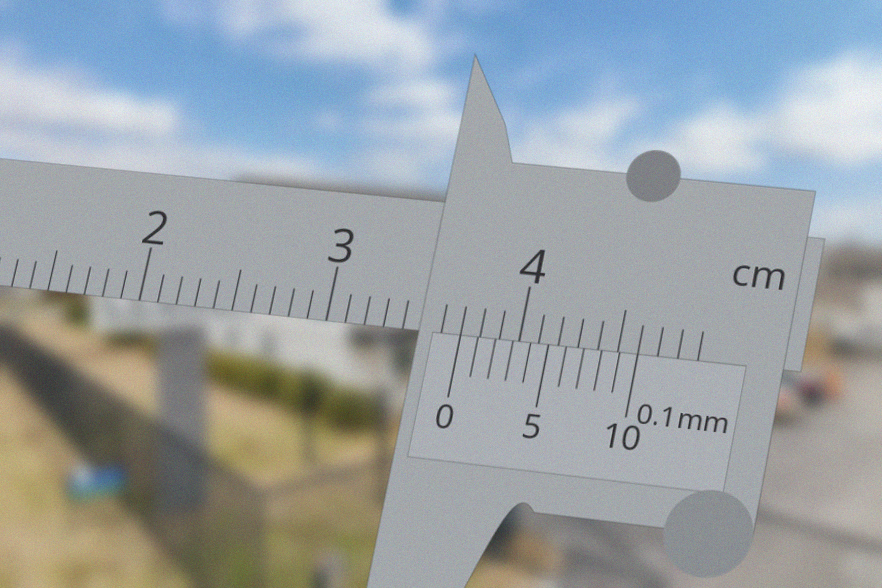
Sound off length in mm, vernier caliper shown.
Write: 37.0 mm
